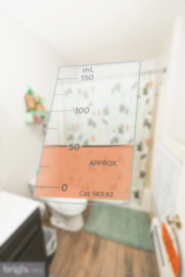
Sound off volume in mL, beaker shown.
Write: 50 mL
